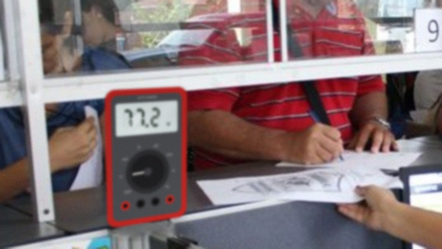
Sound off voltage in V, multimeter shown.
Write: 77.2 V
